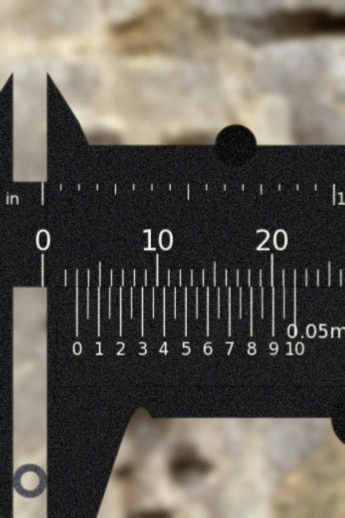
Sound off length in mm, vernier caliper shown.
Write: 3.0 mm
